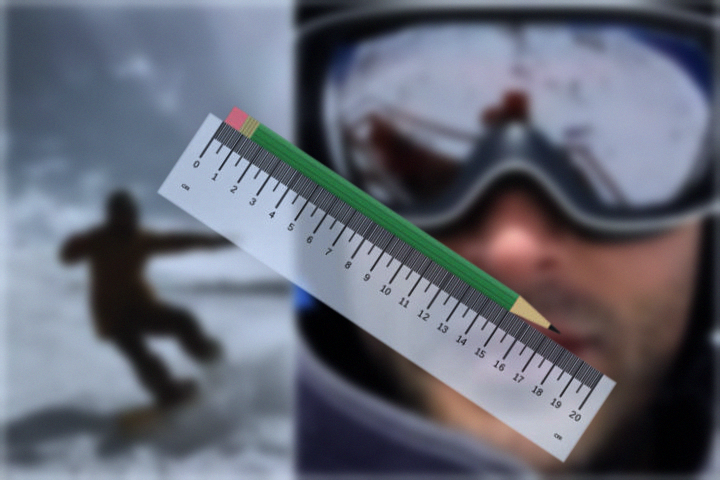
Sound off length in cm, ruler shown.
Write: 17.5 cm
